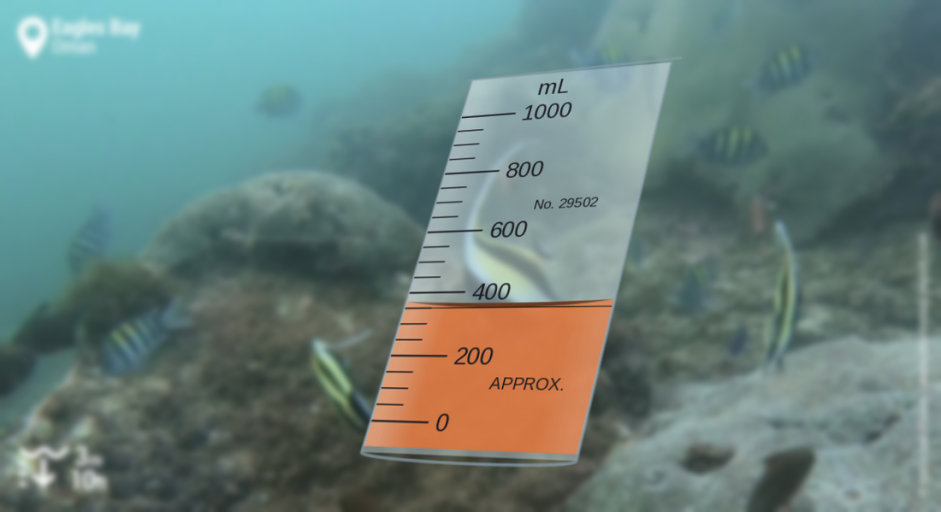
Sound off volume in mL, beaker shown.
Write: 350 mL
